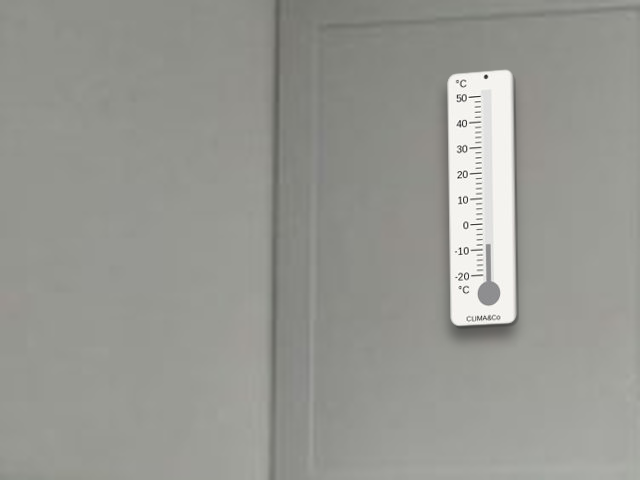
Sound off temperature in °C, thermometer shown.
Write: -8 °C
